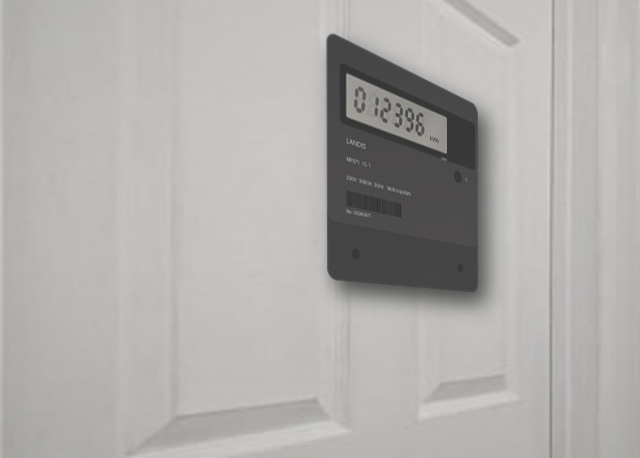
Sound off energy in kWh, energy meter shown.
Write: 12396 kWh
